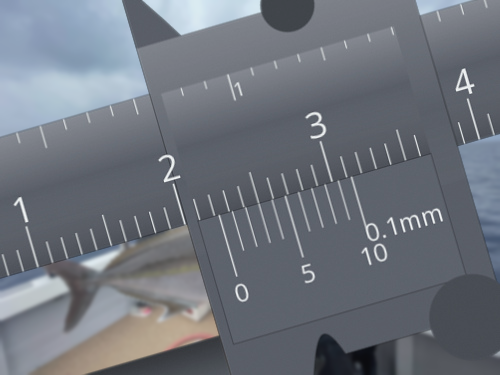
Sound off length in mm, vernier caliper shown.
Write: 22.3 mm
